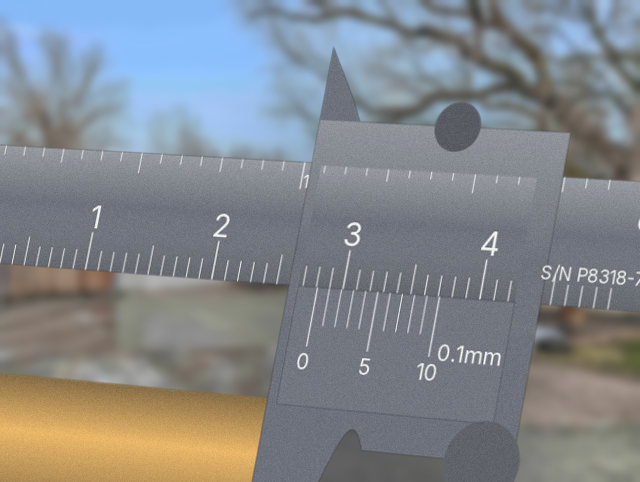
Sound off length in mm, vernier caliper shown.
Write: 28.1 mm
